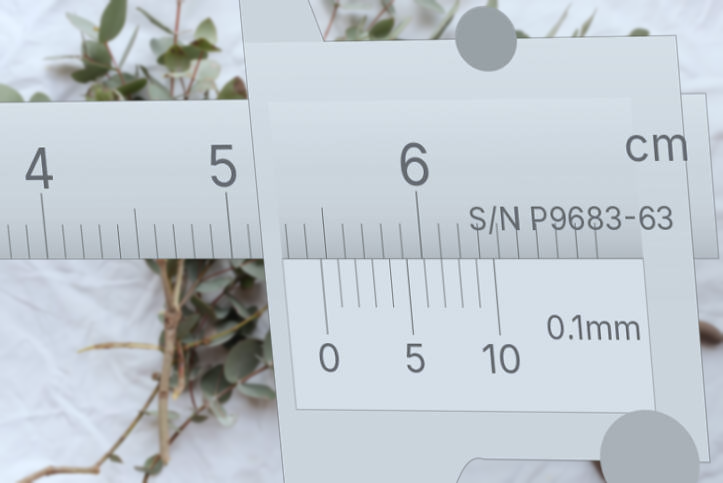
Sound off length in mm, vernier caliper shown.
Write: 54.7 mm
